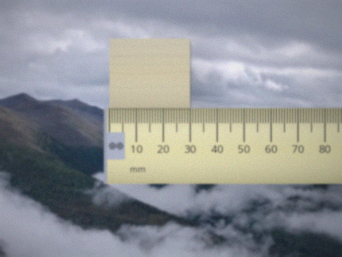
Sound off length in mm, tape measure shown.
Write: 30 mm
